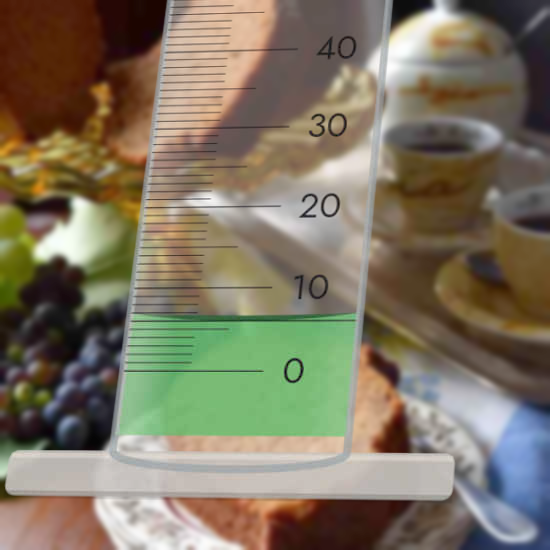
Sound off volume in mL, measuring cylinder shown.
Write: 6 mL
